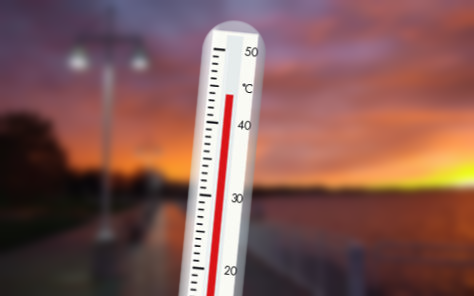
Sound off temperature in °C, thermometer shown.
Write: 44 °C
